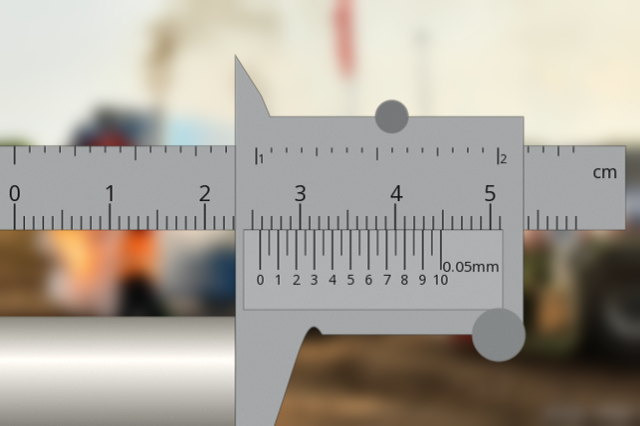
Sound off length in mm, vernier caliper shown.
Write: 25.8 mm
